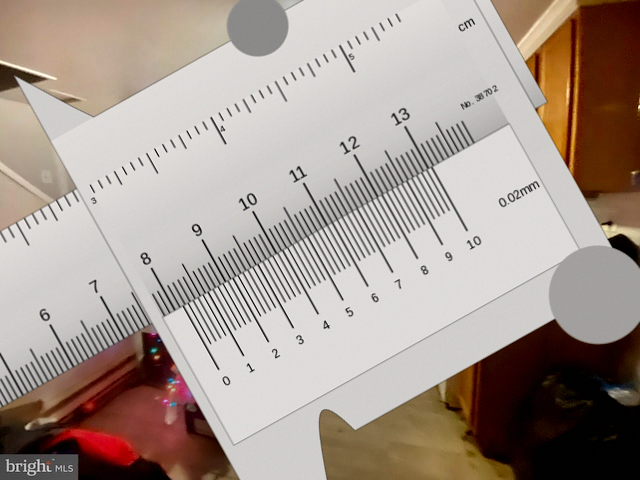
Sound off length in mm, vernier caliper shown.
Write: 81.6 mm
